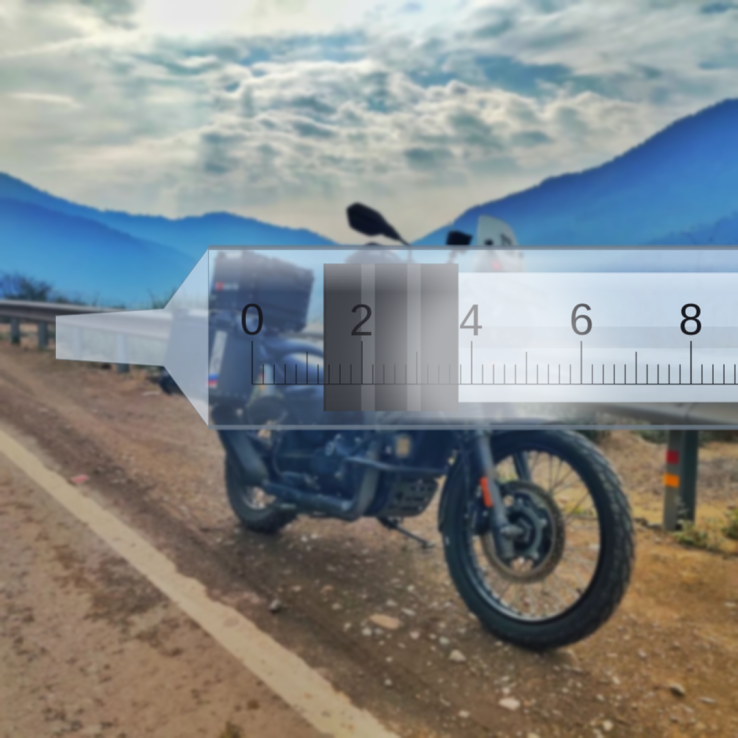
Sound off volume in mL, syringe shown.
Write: 1.3 mL
